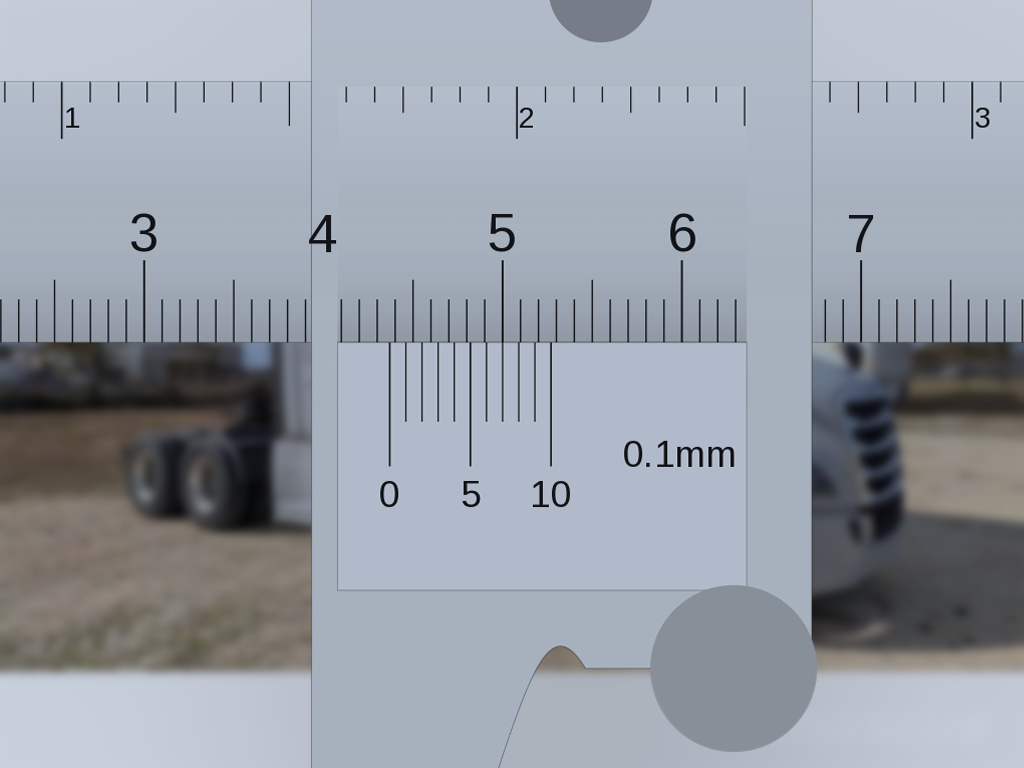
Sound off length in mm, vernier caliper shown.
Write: 43.7 mm
